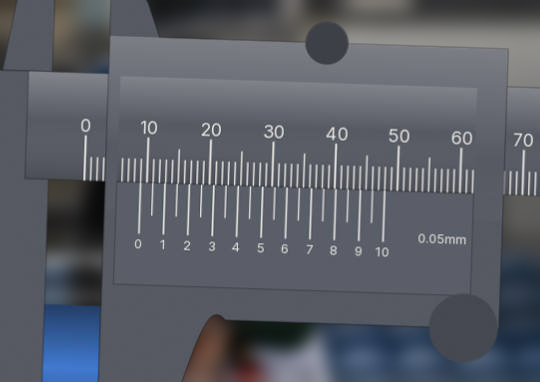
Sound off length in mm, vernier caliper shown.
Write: 9.0 mm
